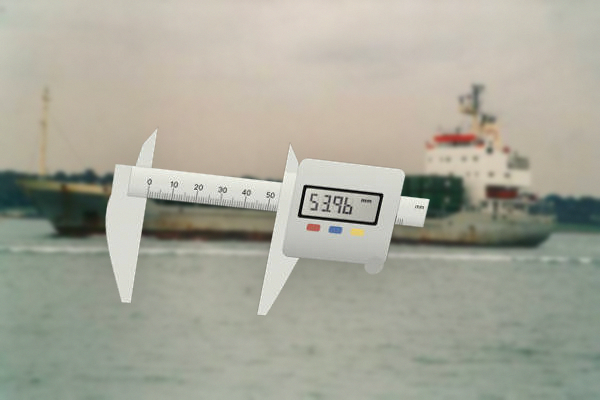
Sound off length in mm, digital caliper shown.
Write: 53.96 mm
